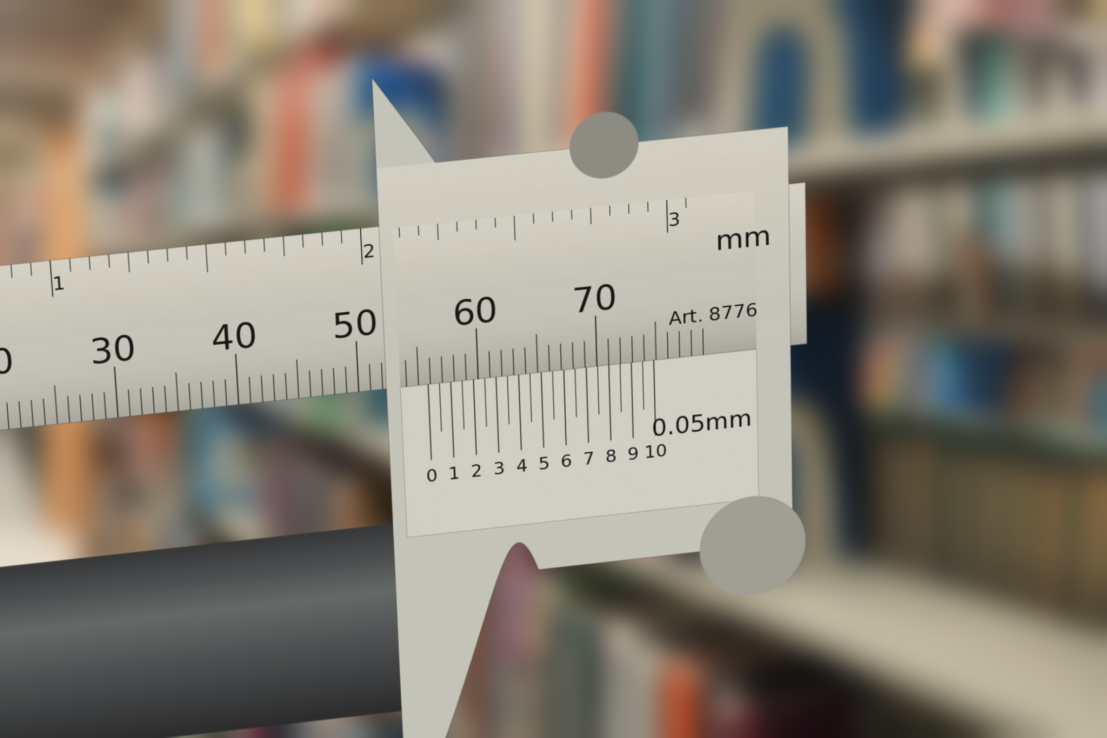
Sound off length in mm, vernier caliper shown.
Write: 55.8 mm
